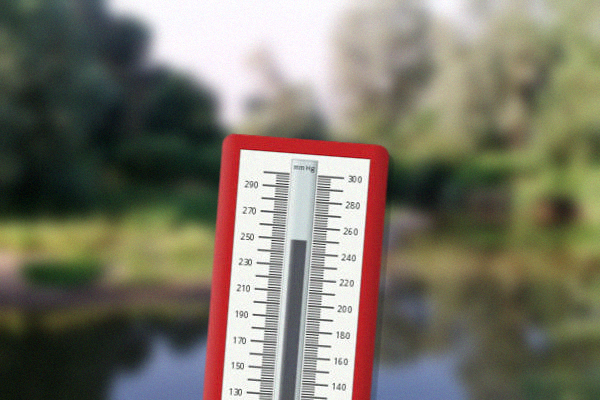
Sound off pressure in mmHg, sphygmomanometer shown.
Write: 250 mmHg
